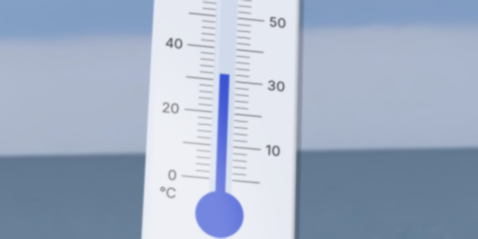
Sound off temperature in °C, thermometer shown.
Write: 32 °C
